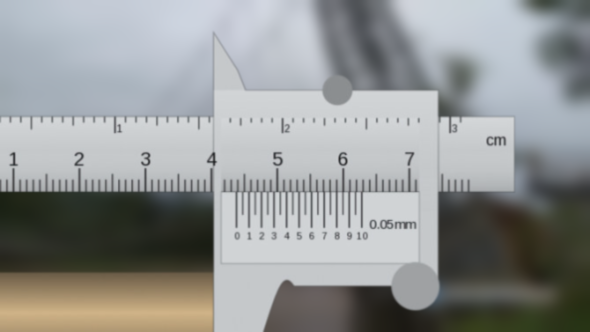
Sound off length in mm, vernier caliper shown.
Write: 43.8 mm
